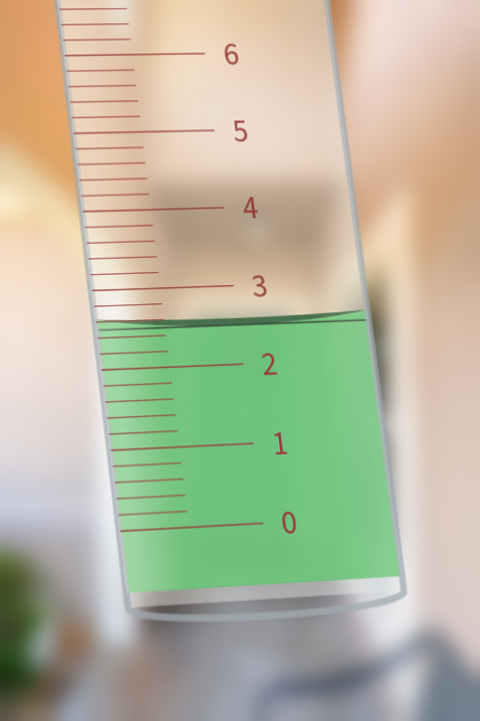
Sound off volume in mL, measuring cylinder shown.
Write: 2.5 mL
